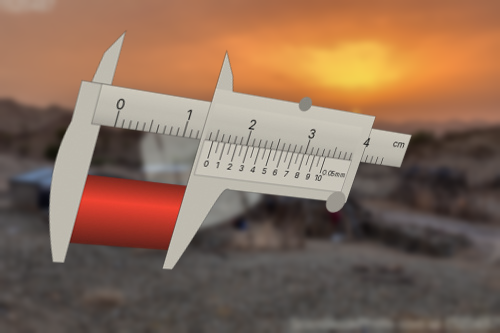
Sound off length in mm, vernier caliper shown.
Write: 14.6 mm
